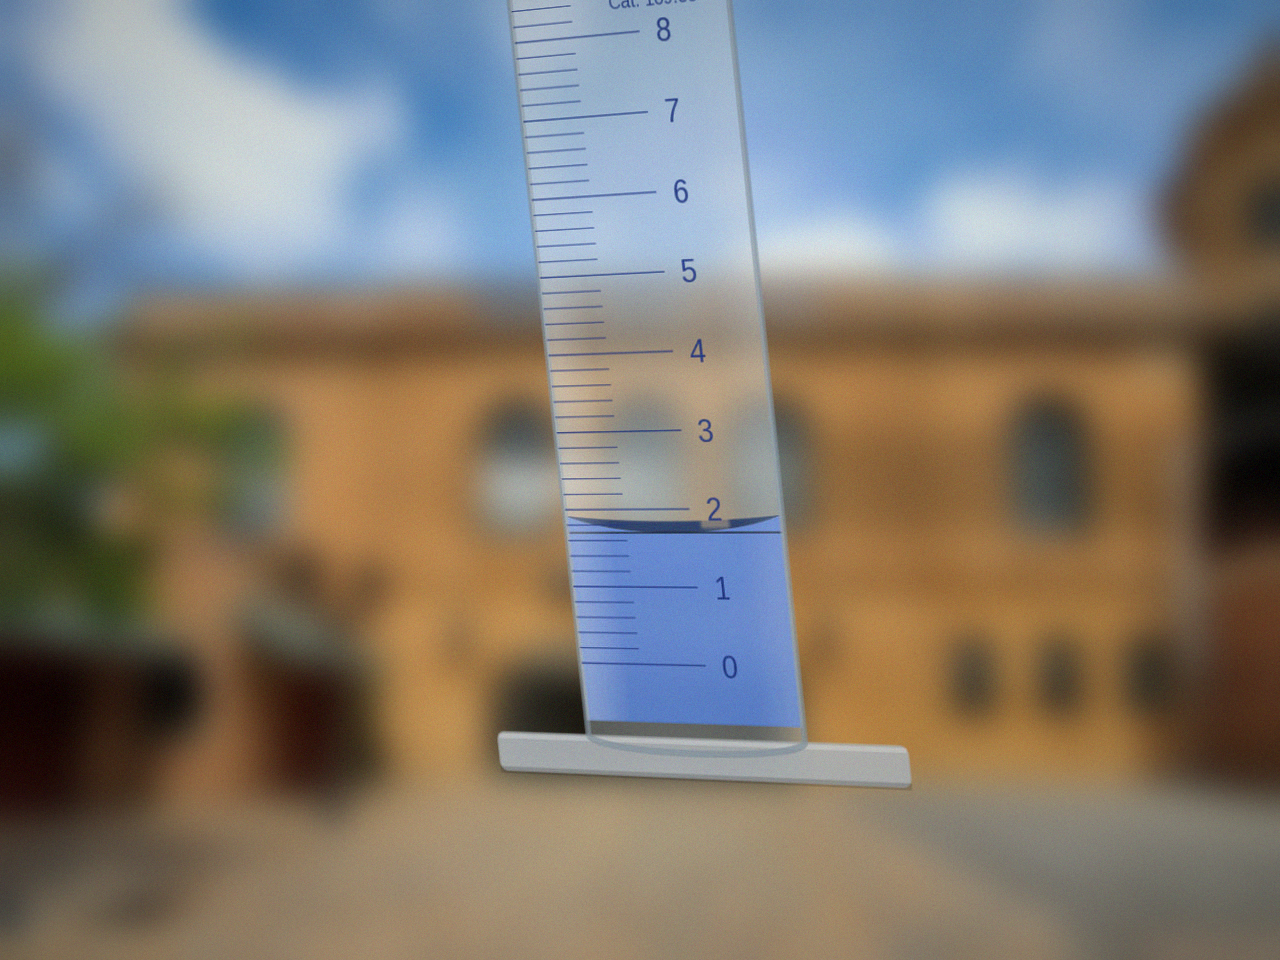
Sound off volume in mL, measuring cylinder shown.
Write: 1.7 mL
